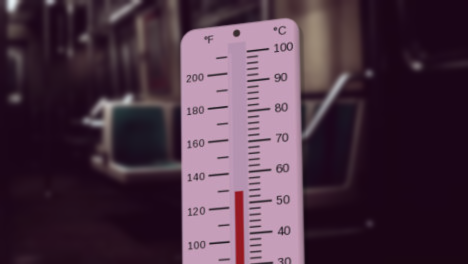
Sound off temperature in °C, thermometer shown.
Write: 54 °C
